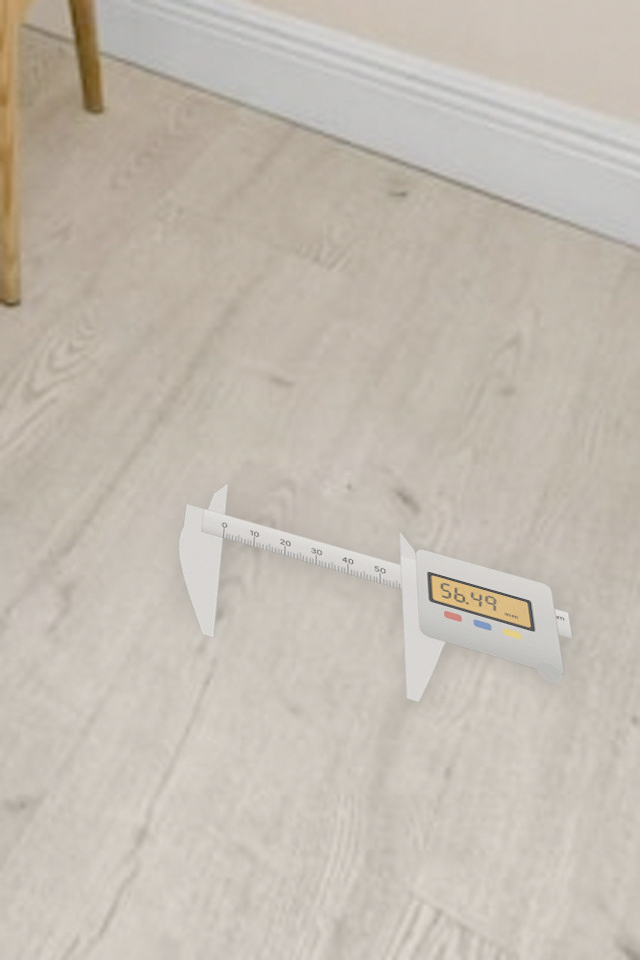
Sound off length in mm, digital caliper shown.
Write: 56.49 mm
